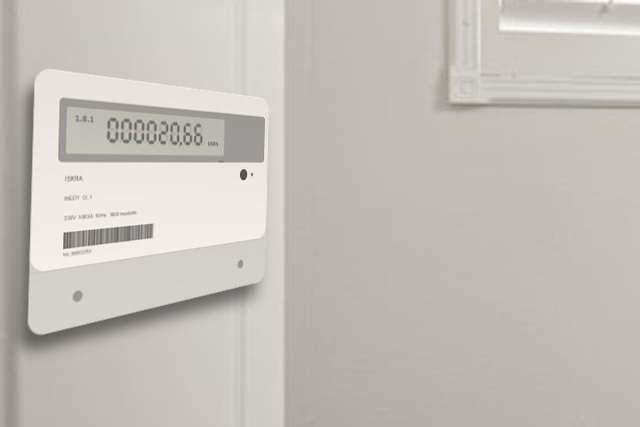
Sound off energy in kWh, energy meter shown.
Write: 20.66 kWh
